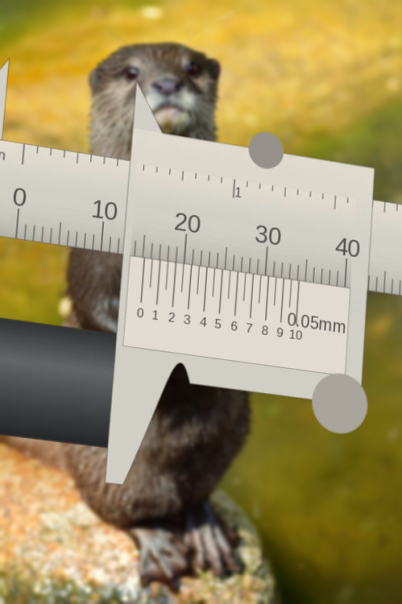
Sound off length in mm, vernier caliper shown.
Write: 15.2 mm
